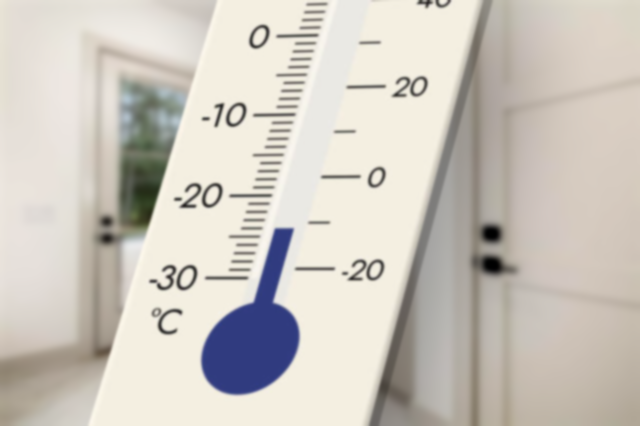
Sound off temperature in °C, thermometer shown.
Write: -24 °C
